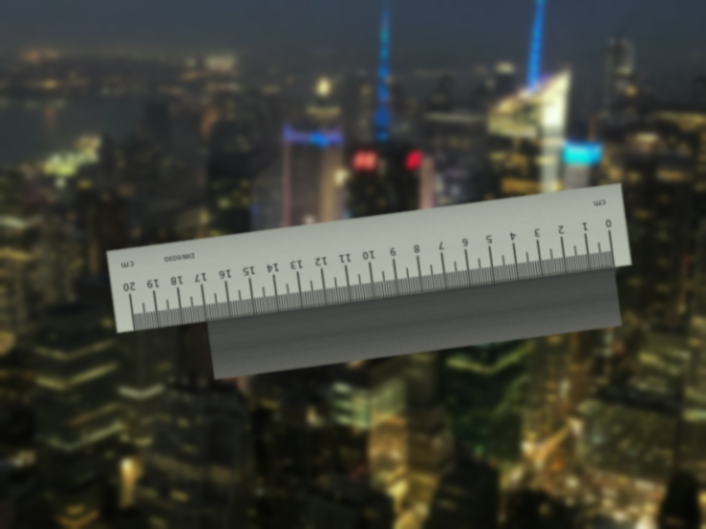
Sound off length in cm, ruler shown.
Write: 17 cm
